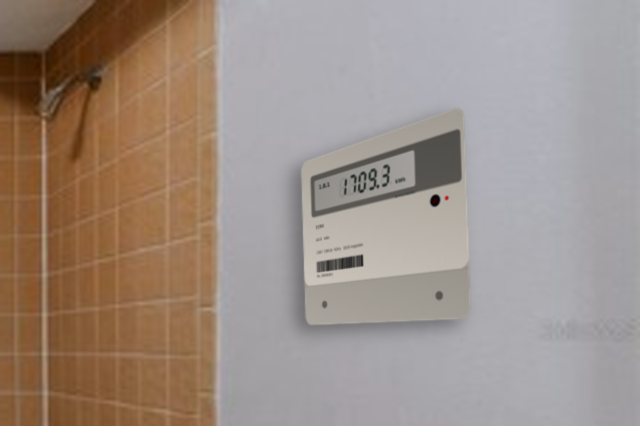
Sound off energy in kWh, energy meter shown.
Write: 1709.3 kWh
